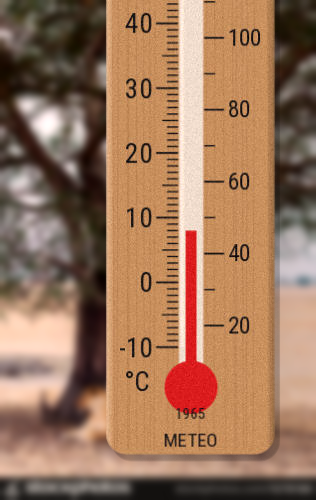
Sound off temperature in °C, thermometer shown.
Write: 8 °C
